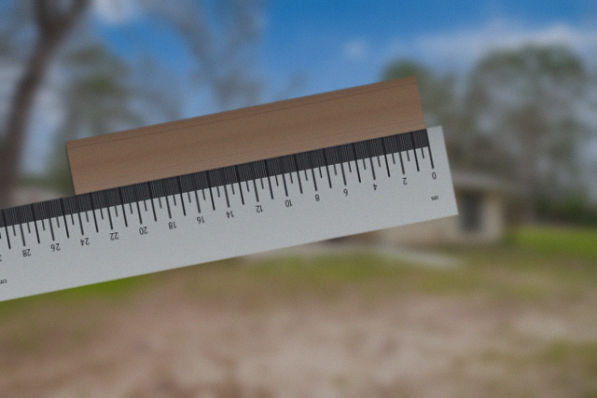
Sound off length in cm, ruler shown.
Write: 24 cm
